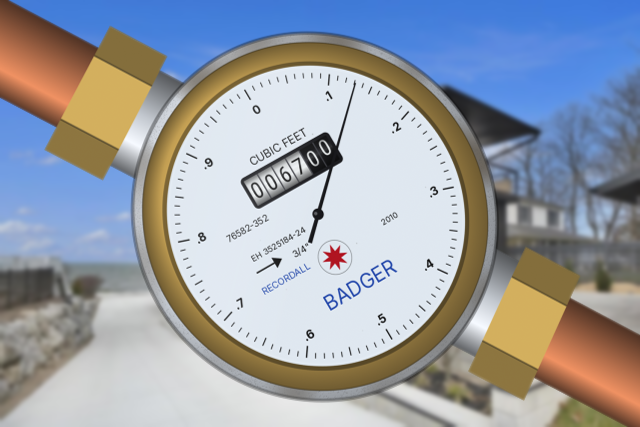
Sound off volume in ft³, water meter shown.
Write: 6700.13 ft³
